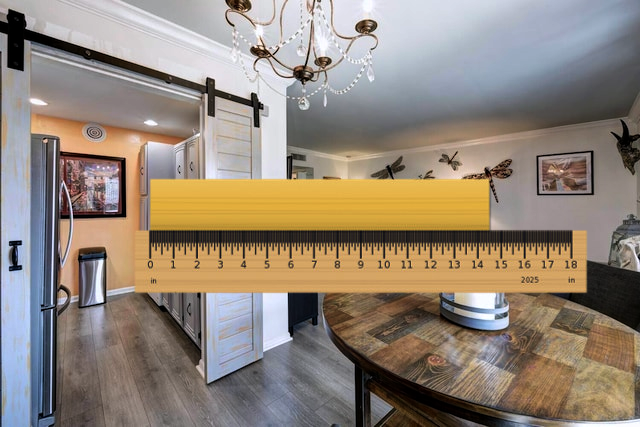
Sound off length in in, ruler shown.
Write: 14.5 in
